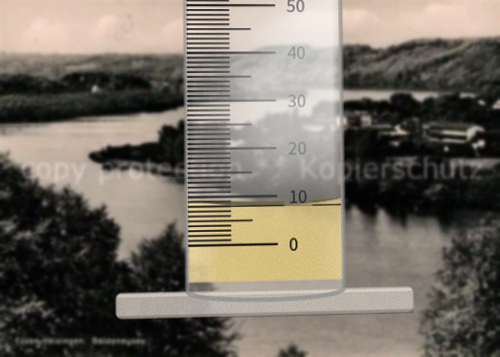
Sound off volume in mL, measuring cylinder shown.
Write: 8 mL
